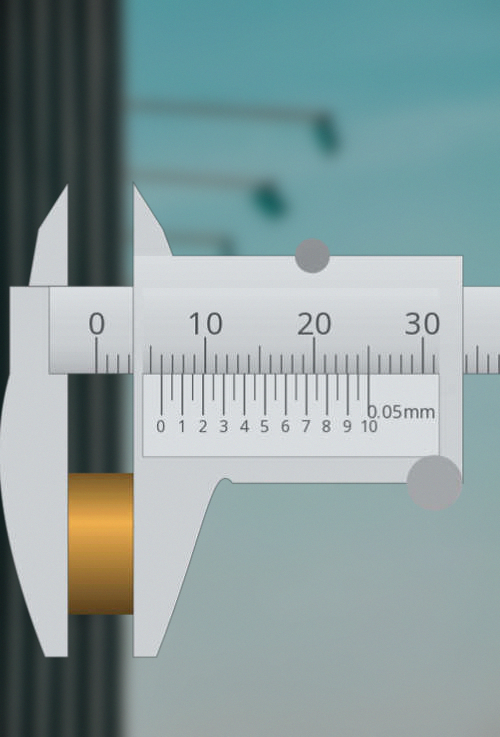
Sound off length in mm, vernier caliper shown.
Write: 6.0 mm
